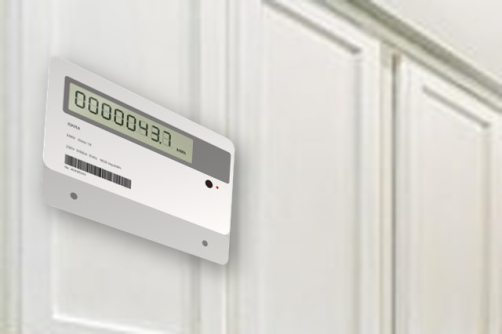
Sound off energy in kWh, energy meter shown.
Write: 43.7 kWh
